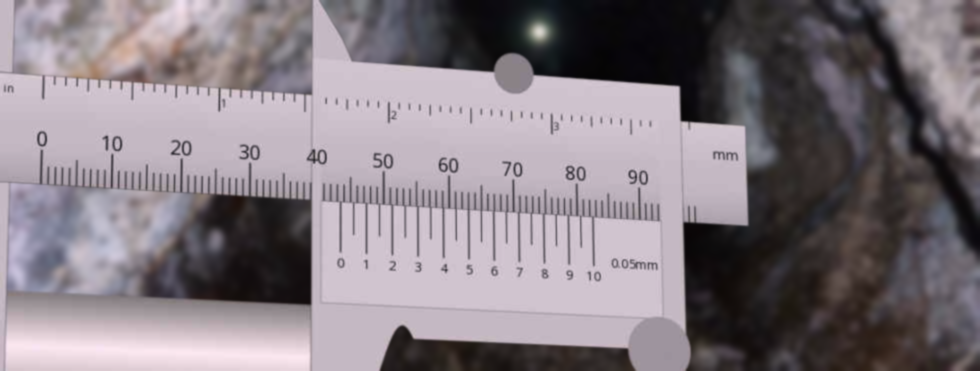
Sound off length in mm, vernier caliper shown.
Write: 43.5 mm
